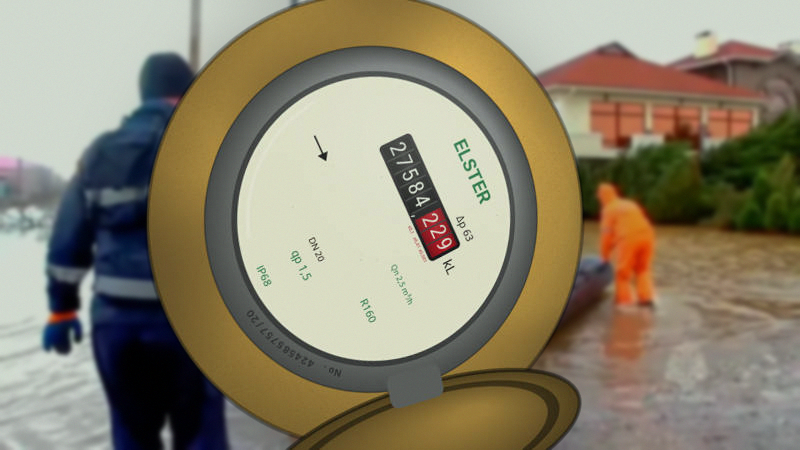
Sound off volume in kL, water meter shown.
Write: 27584.229 kL
